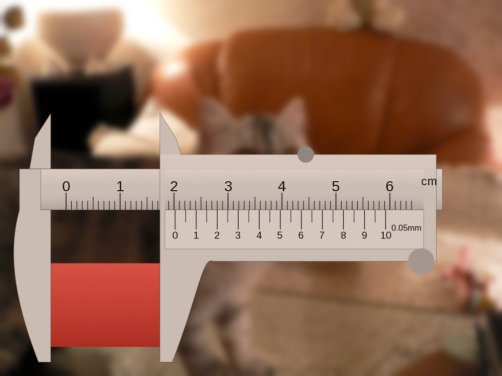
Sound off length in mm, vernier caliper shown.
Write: 20.2 mm
